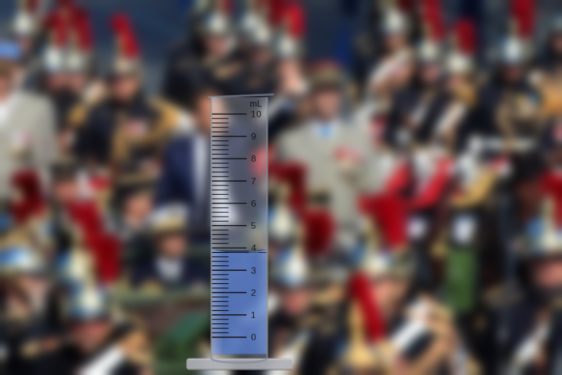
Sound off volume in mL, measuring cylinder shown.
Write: 3.8 mL
